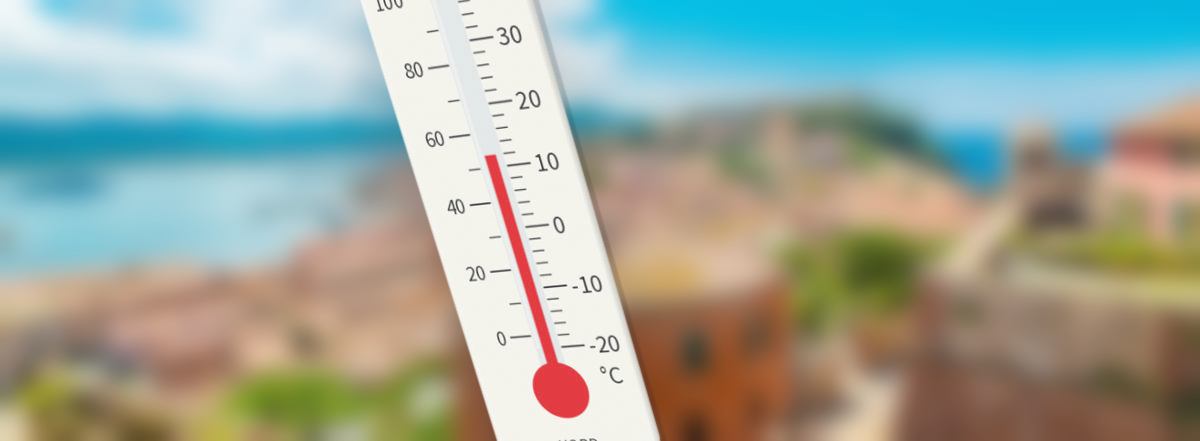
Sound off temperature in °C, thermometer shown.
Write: 12 °C
